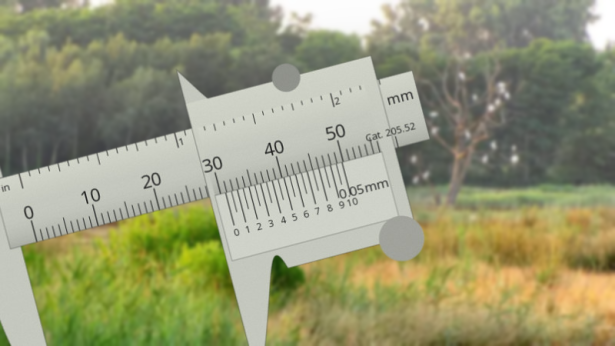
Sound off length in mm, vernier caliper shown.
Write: 30.8 mm
